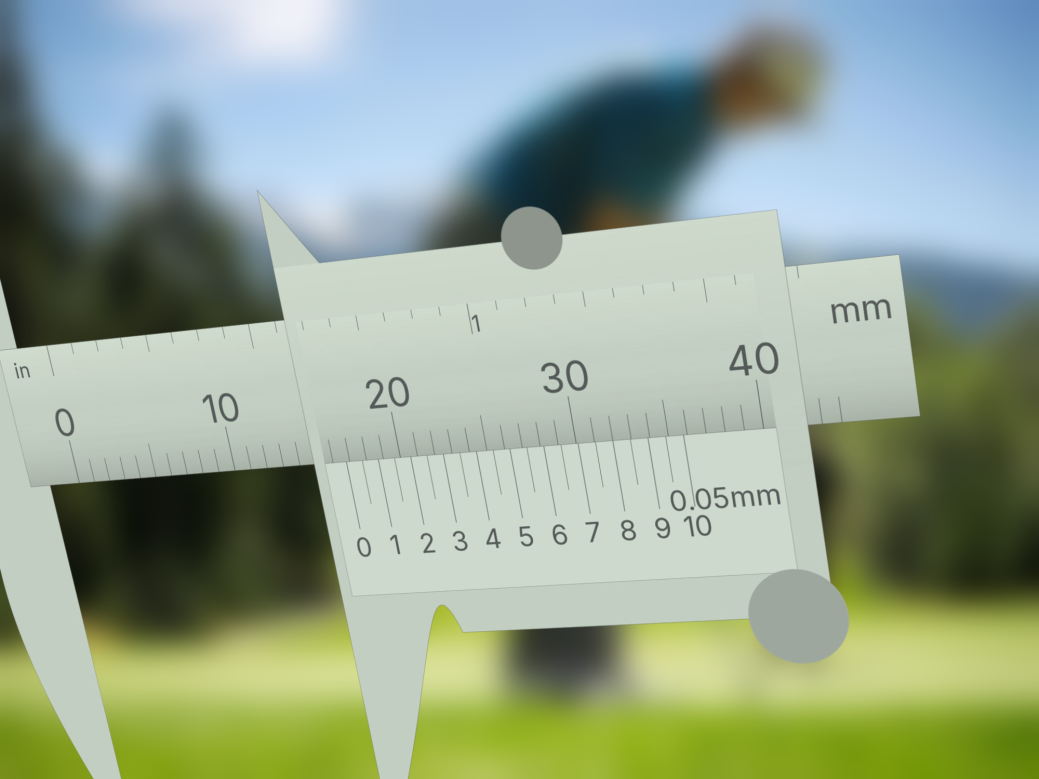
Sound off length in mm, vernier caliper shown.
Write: 16.8 mm
